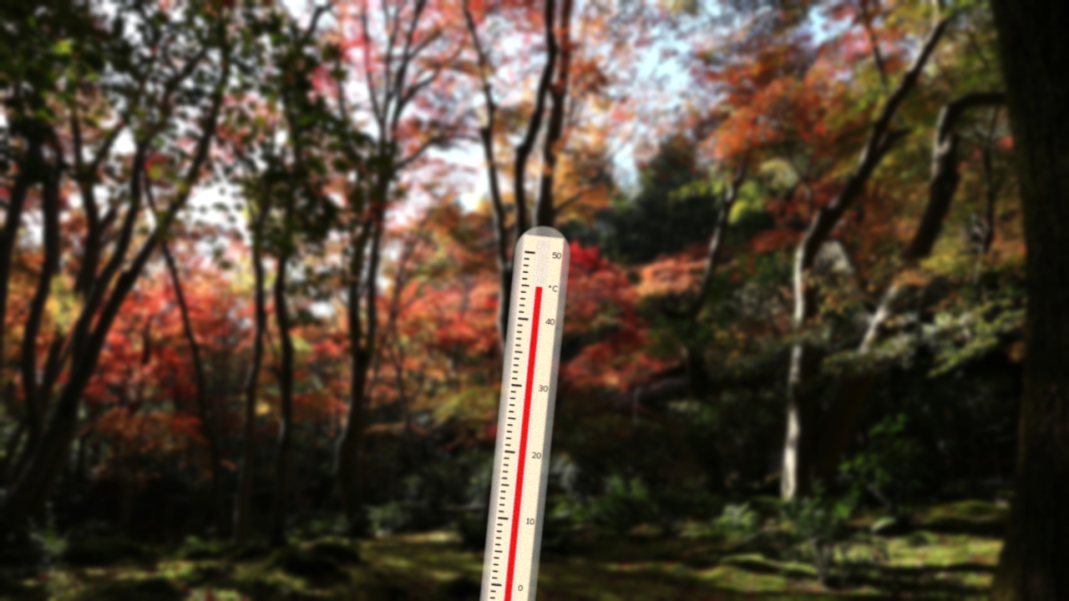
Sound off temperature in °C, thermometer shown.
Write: 45 °C
